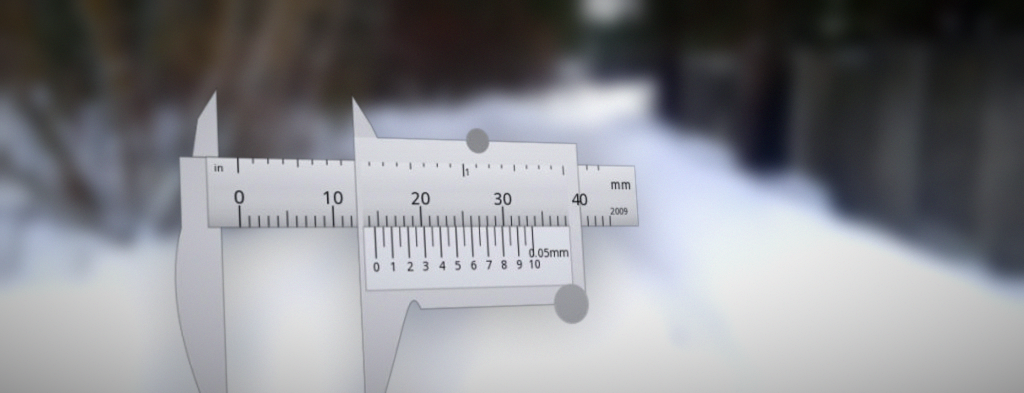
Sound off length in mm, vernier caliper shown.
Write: 14.6 mm
